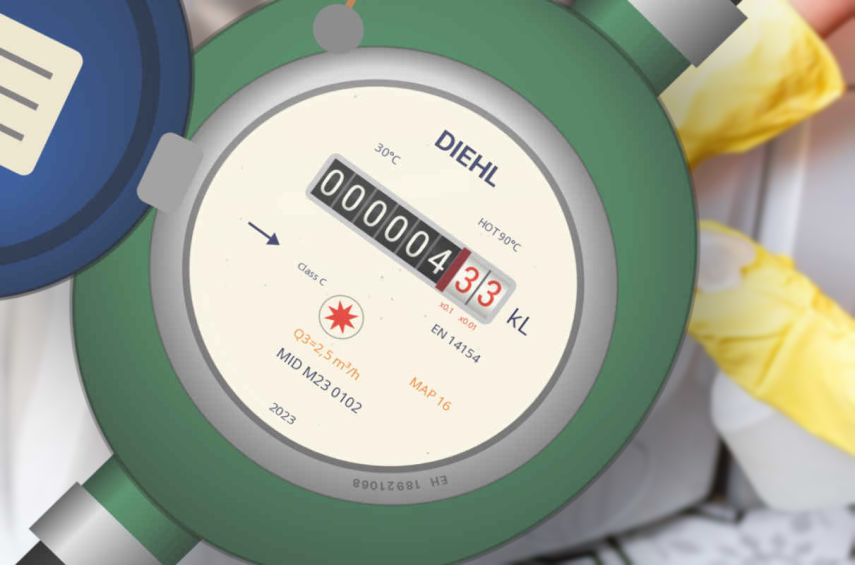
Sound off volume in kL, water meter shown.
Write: 4.33 kL
